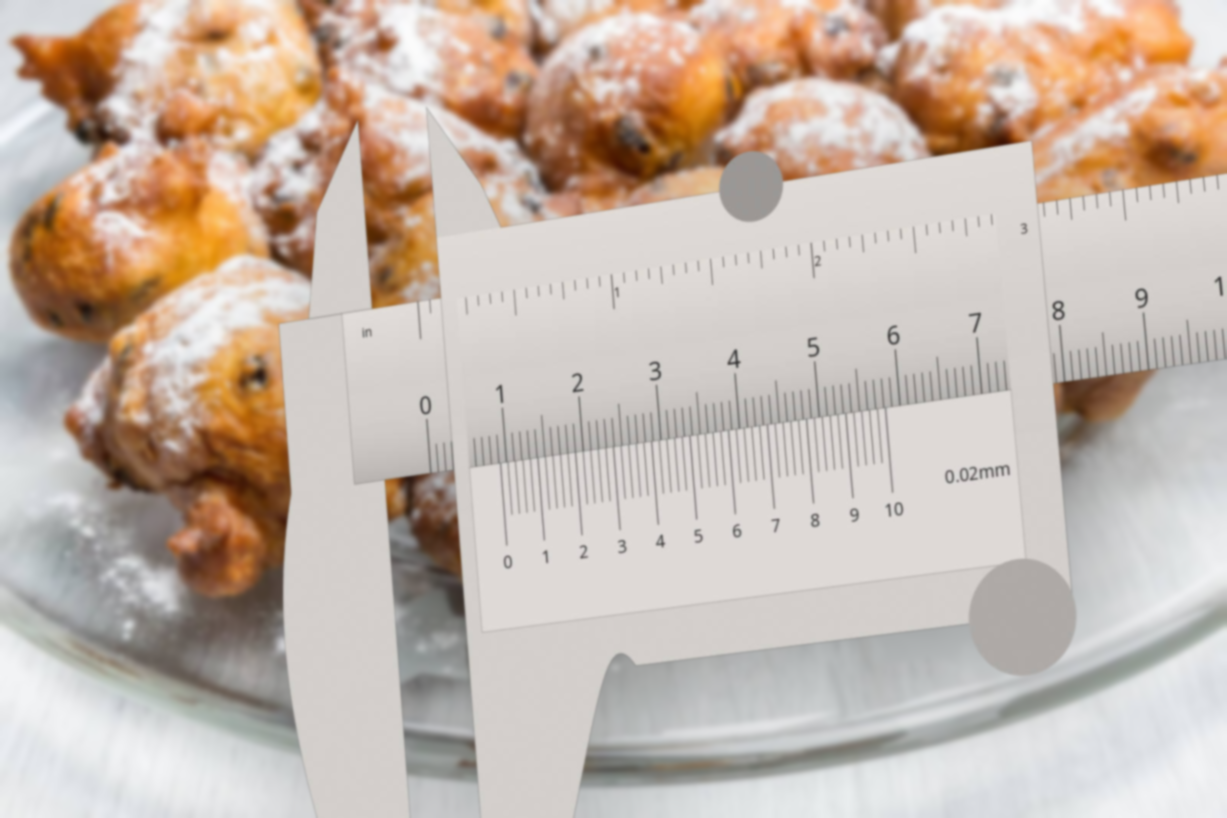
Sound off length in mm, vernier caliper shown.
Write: 9.2 mm
